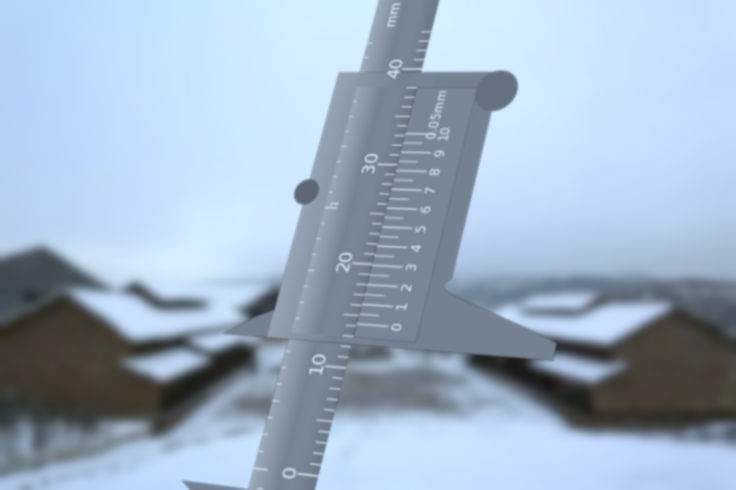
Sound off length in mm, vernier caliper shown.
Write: 14.2 mm
